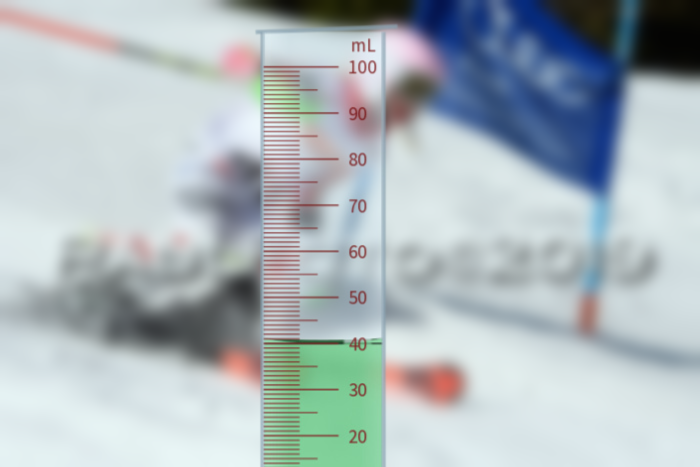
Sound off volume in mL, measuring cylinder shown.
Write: 40 mL
